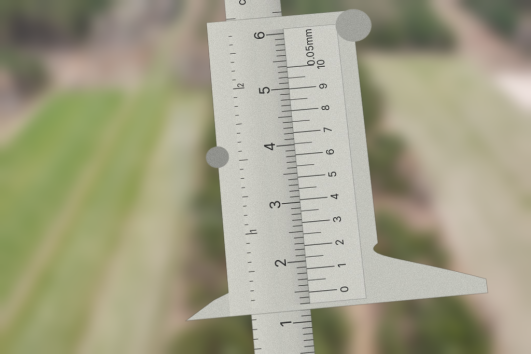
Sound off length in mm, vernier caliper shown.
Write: 14.8 mm
